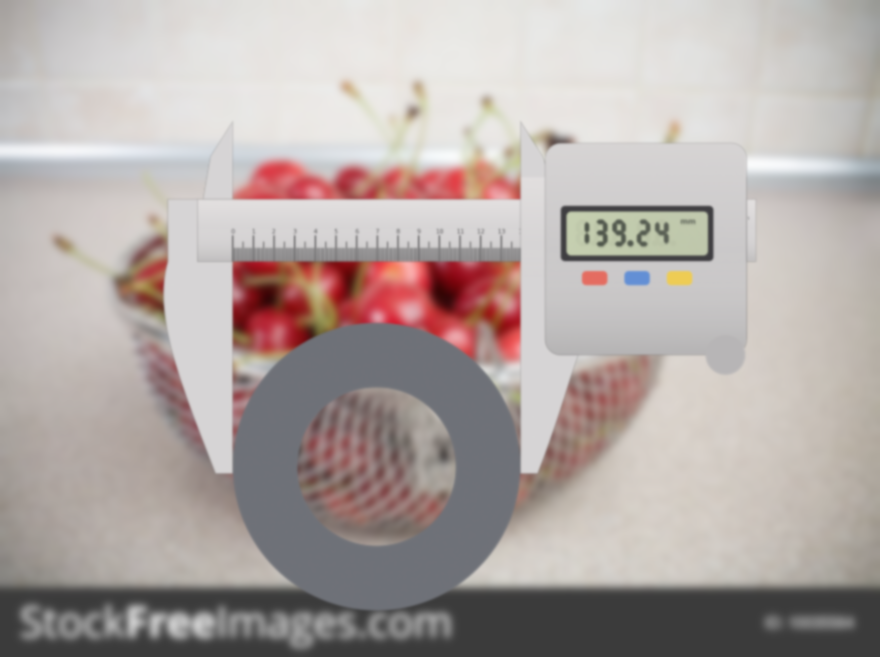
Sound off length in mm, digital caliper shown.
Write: 139.24 mm
